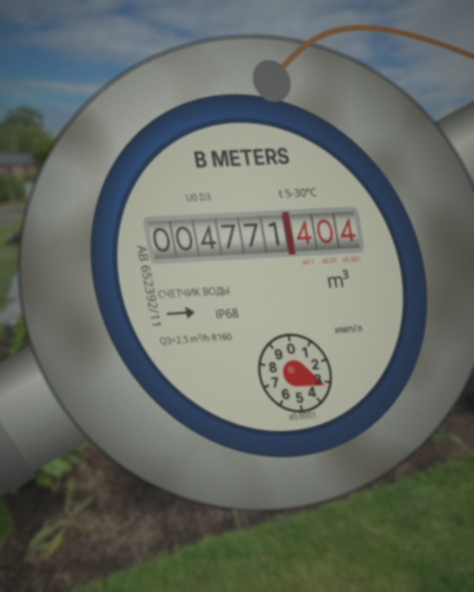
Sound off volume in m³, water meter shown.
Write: 4771.4043 m³
